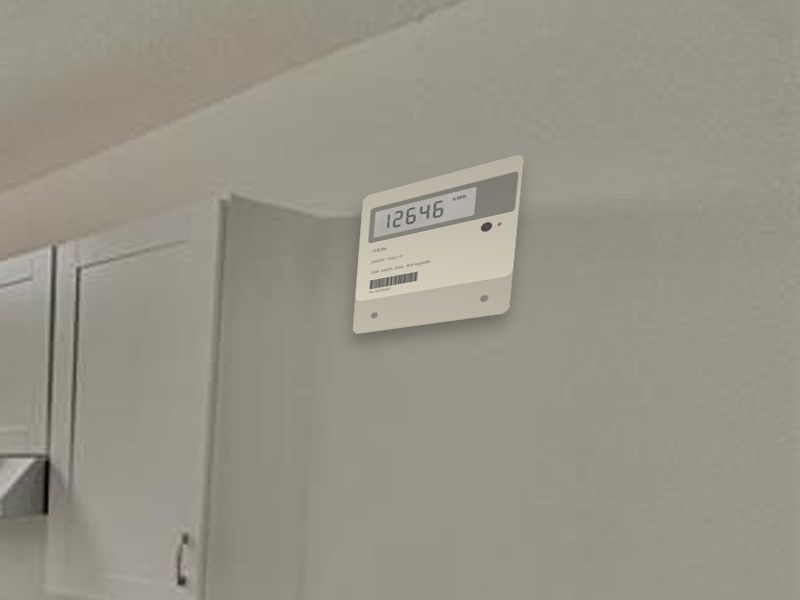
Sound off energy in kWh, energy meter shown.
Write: 12646 kWh
